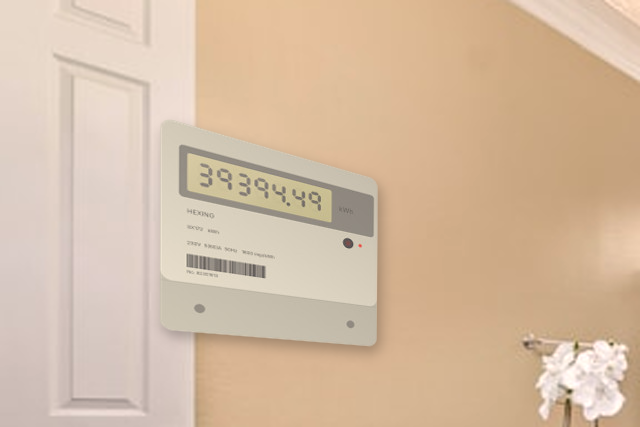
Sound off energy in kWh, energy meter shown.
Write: 39394.49 kWh
